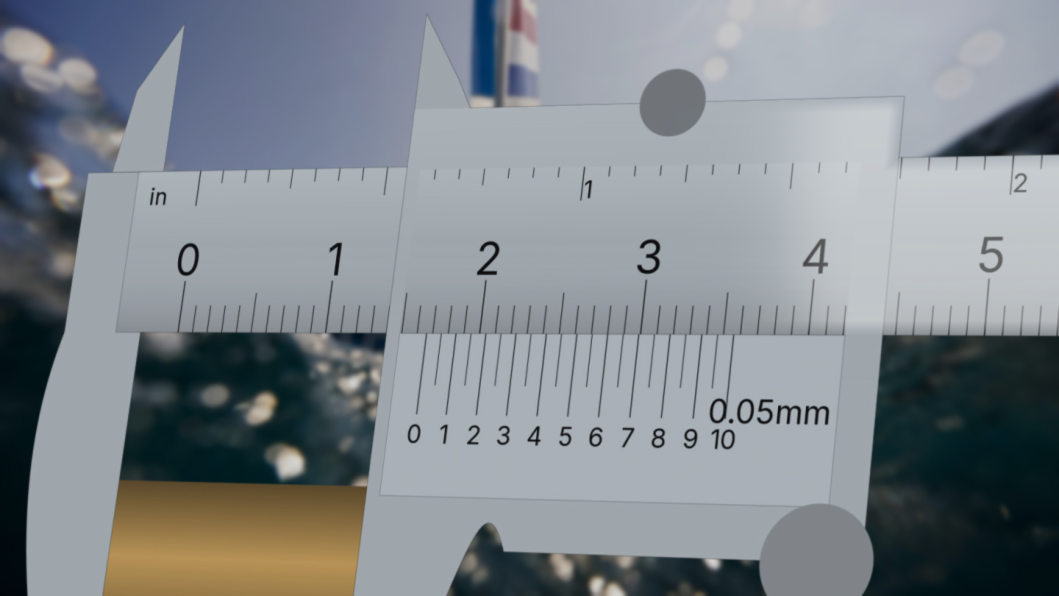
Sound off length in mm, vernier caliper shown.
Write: 16.6 mm
